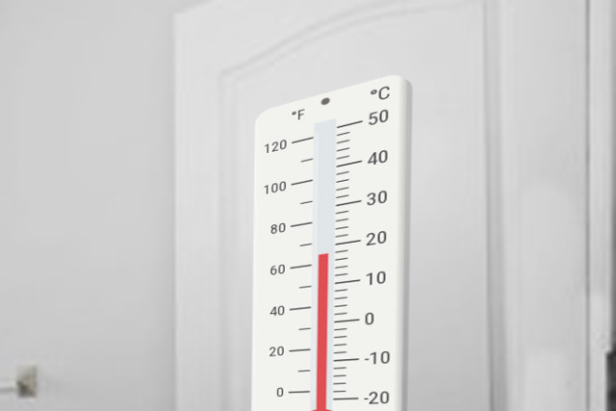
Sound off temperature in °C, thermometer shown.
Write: 18 °C
